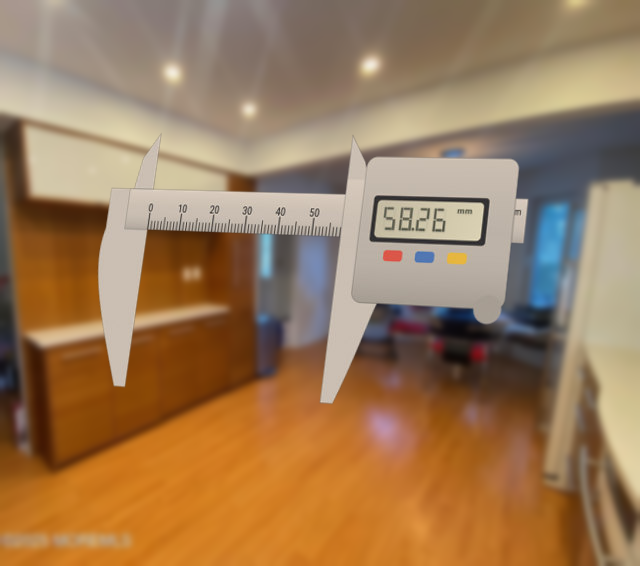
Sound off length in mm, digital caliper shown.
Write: 58.26 mm
